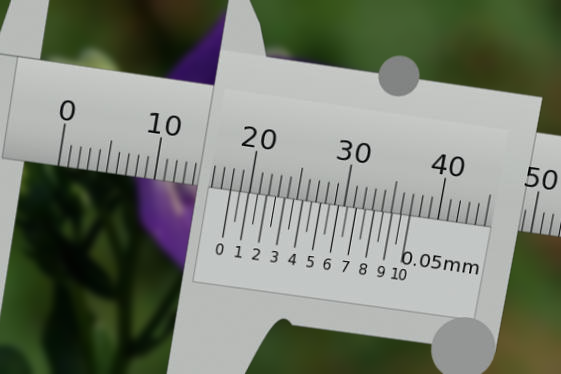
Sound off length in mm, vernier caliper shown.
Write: 18.0 mm
